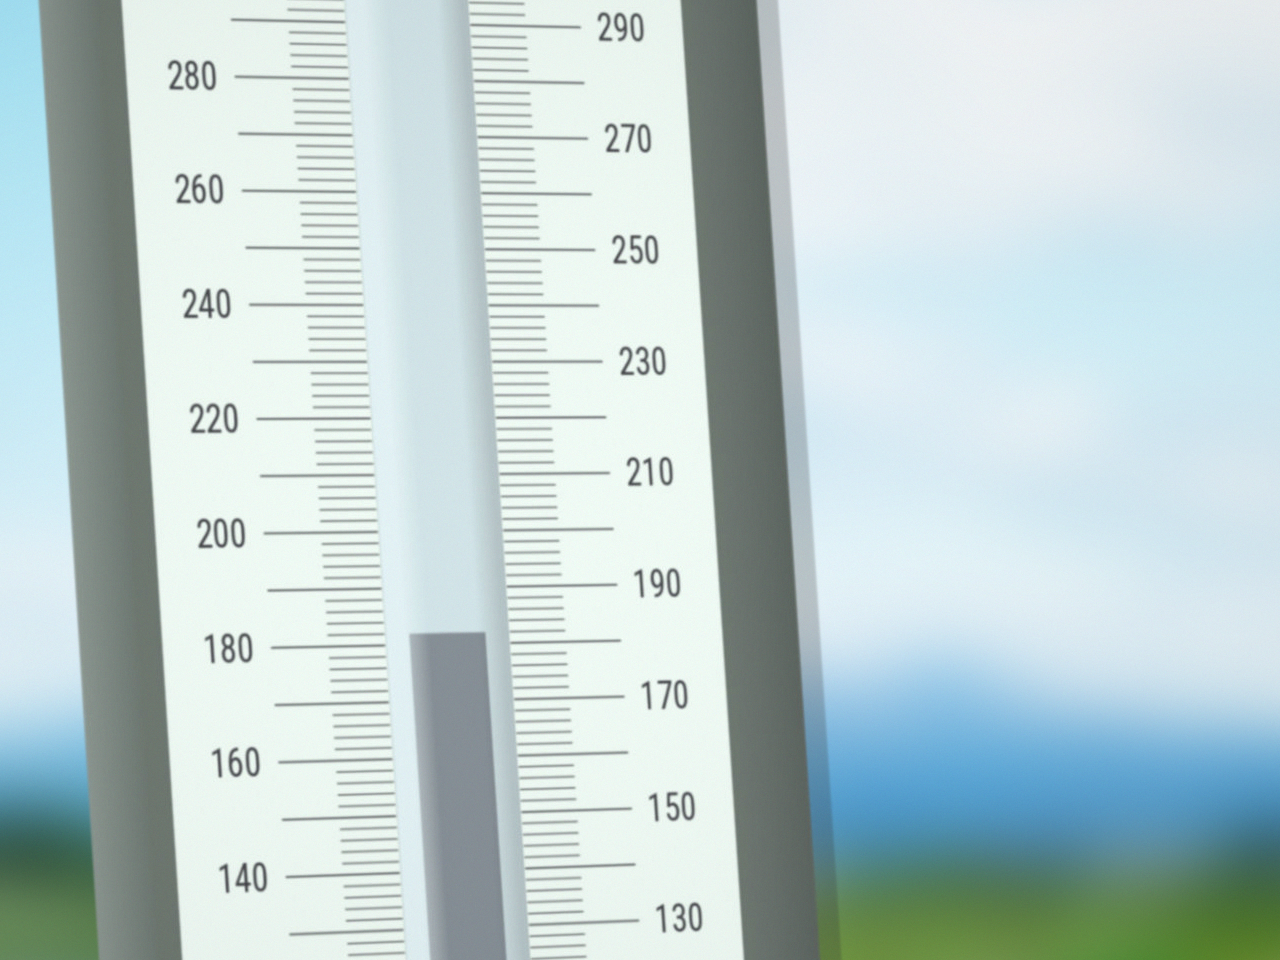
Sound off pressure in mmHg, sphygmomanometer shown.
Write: 182 mmHg
